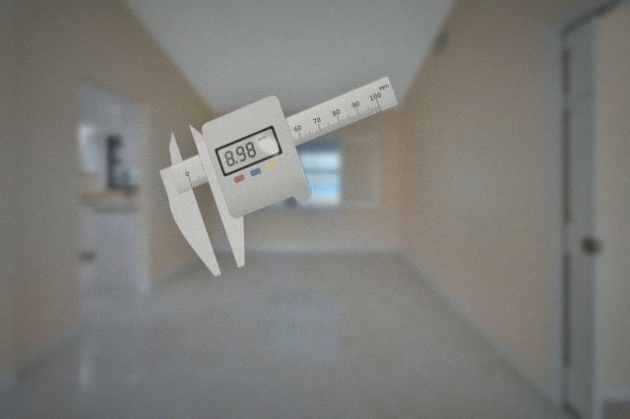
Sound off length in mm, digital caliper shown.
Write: 8.98 mm
